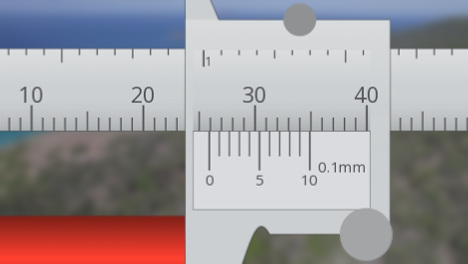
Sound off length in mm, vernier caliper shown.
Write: 25.9 mm
